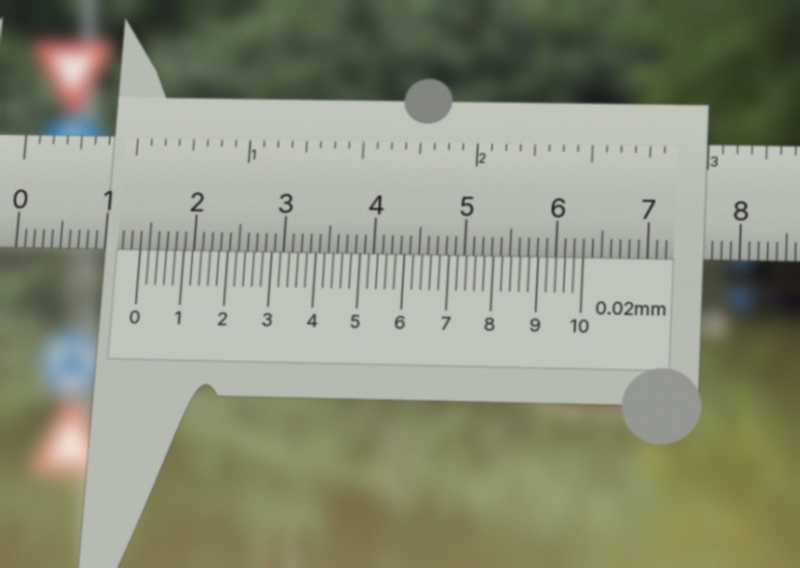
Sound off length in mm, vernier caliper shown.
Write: 14.0 mm
